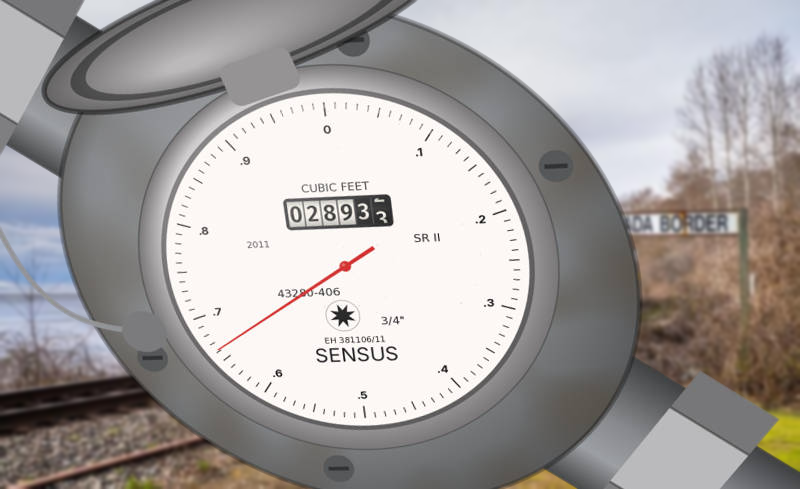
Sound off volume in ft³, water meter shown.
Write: 28932.66 ft³
